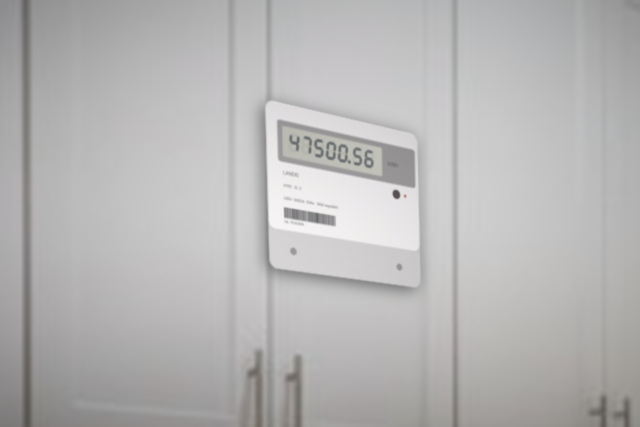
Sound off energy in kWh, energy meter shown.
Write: 47500.56 kWh
